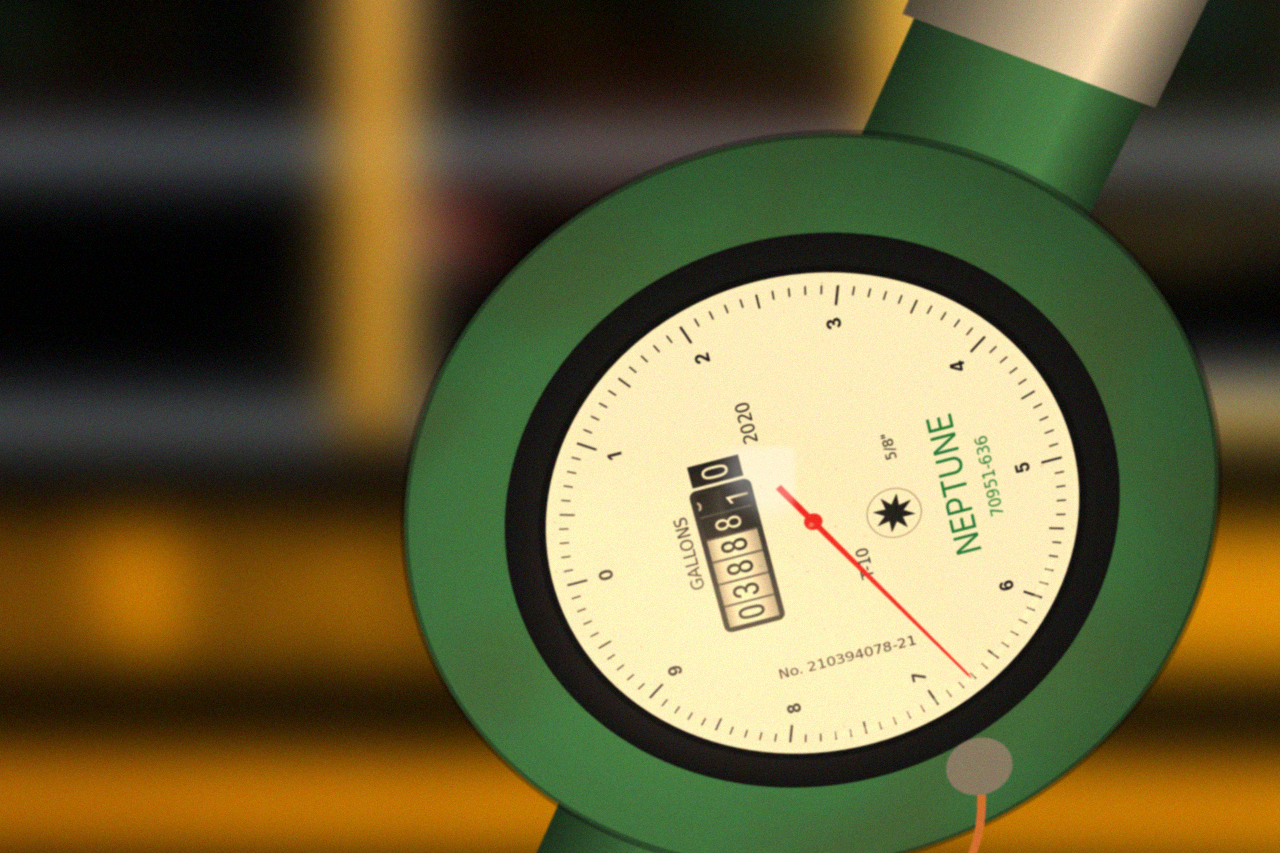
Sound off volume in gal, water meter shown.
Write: 388806.7 gal
